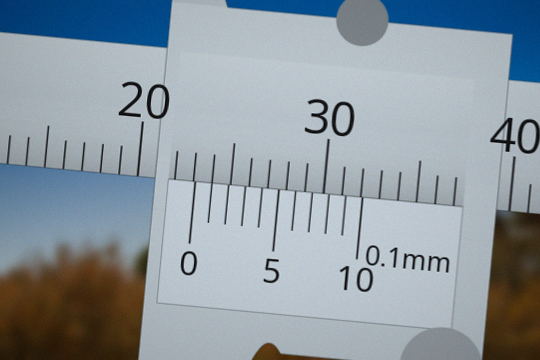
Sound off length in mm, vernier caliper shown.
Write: 23.1 mm
